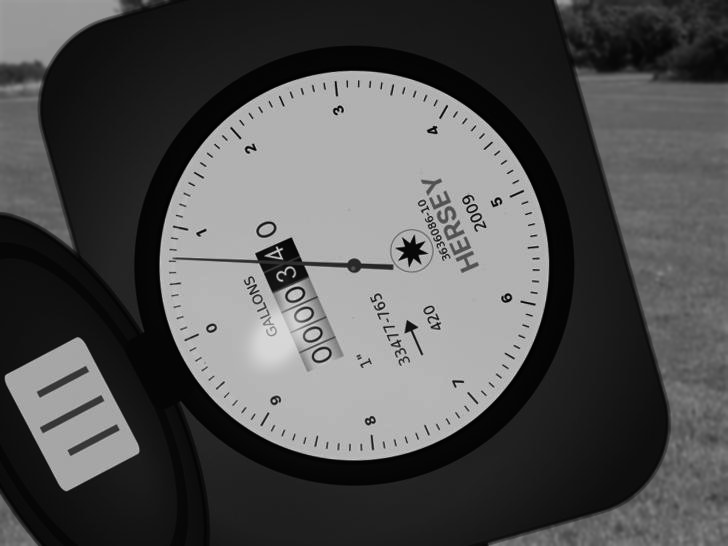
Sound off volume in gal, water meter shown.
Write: 340.7 gal
